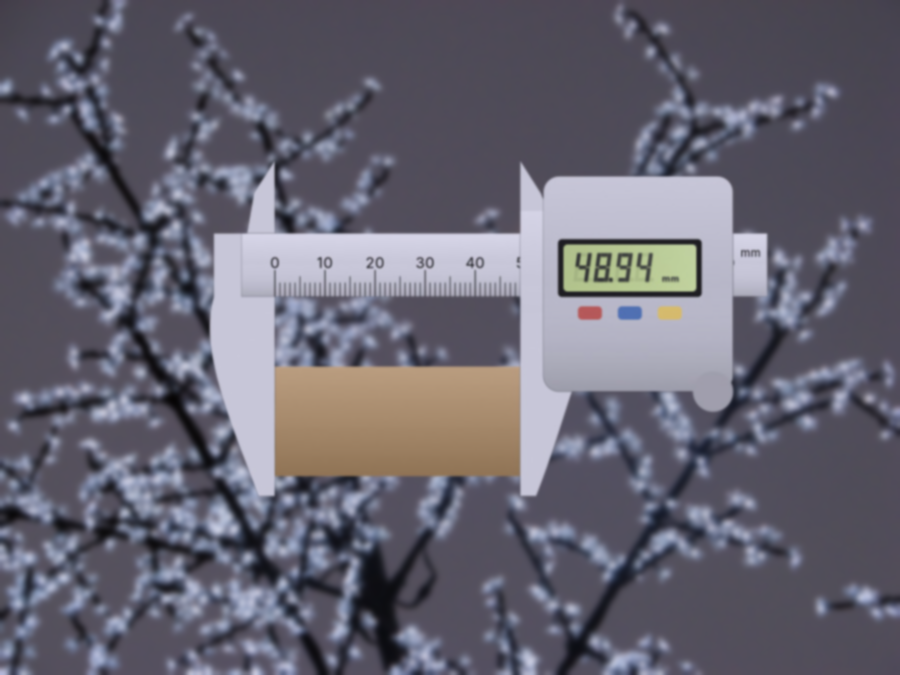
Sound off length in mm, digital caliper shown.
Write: 48.94 mm
